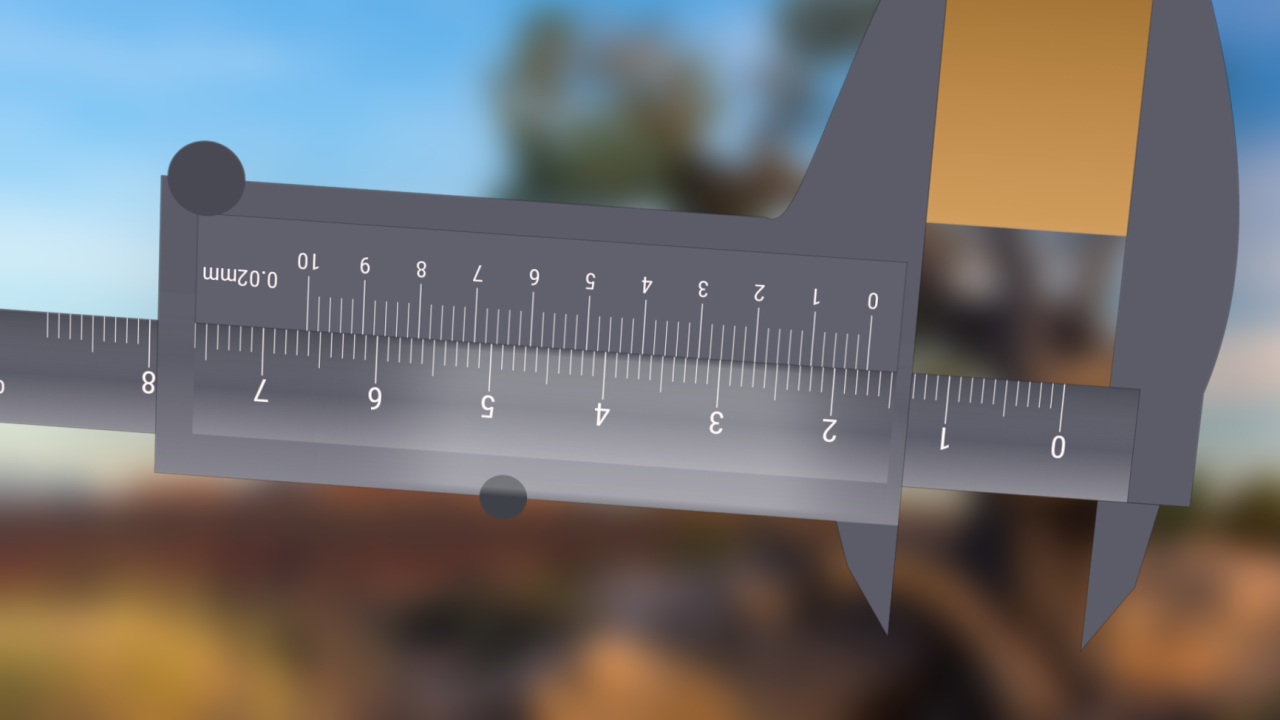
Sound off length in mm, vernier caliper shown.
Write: 17.2 mm
